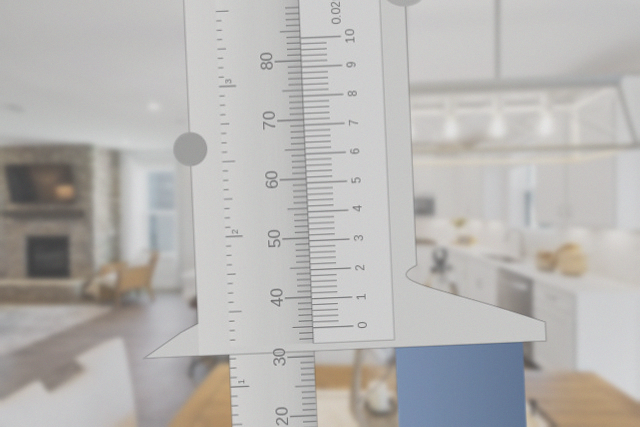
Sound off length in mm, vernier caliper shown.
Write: 34.8 mm
